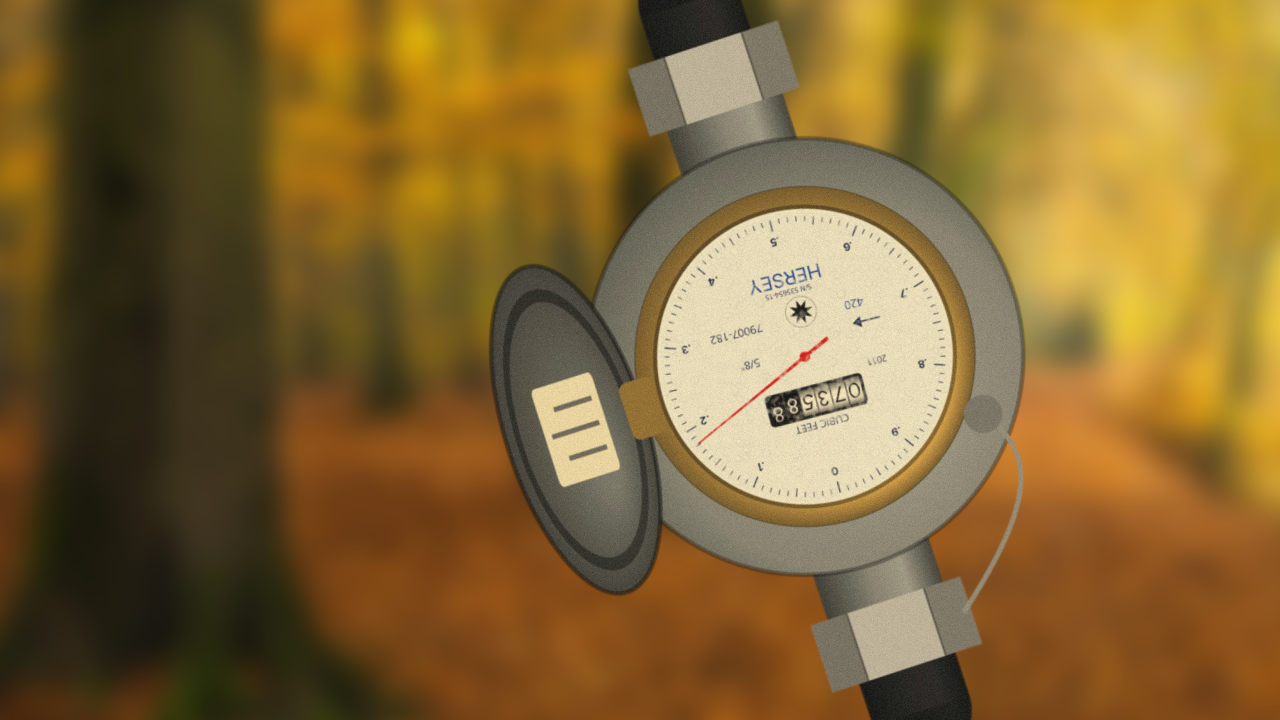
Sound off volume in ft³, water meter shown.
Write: 73588.18 ft³
